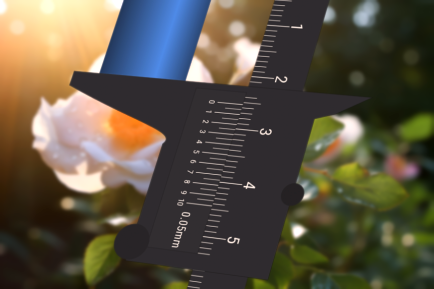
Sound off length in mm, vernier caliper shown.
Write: 25.4 mm
